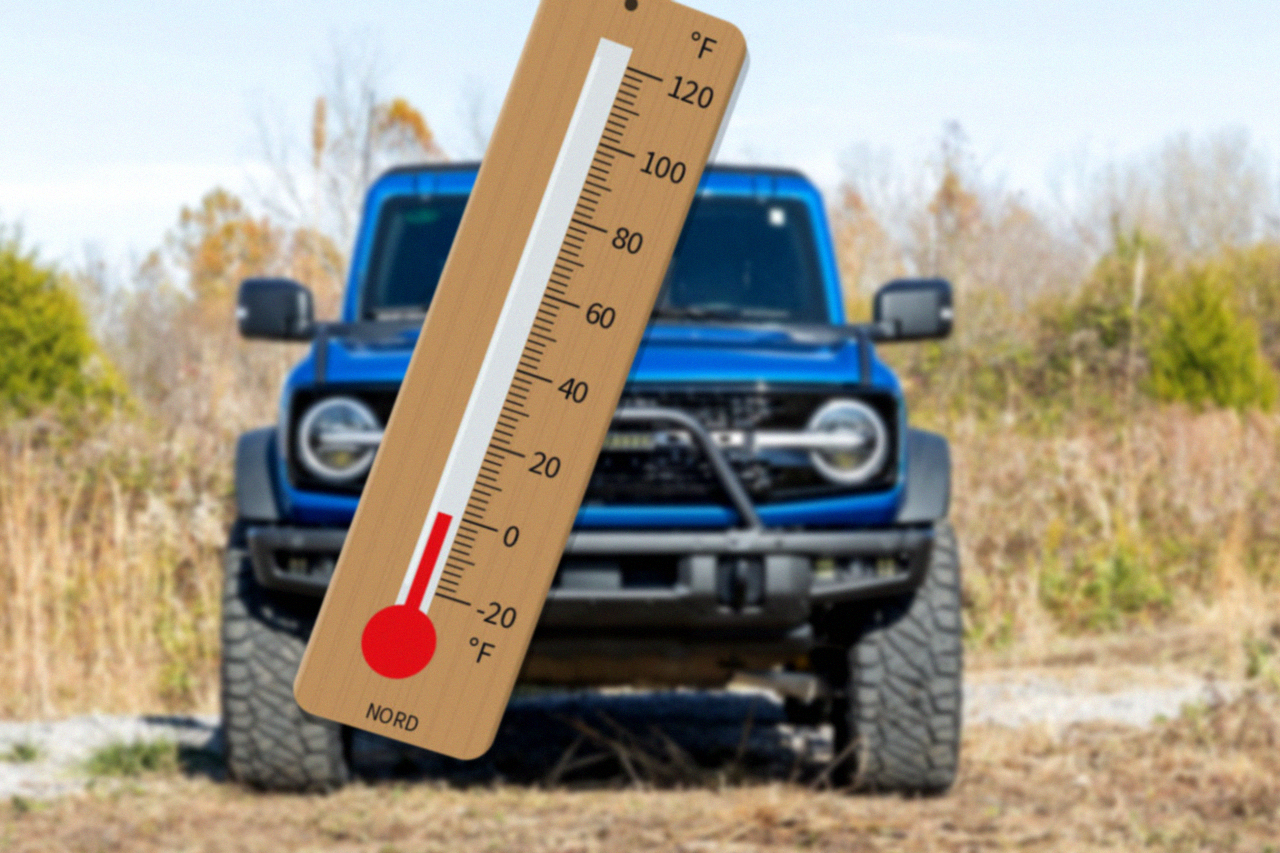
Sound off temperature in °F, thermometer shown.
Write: 0 °F
